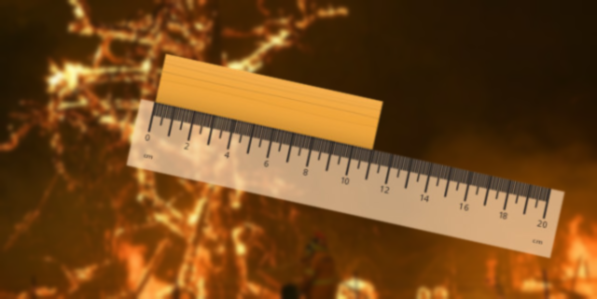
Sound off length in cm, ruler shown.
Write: 11 cm
